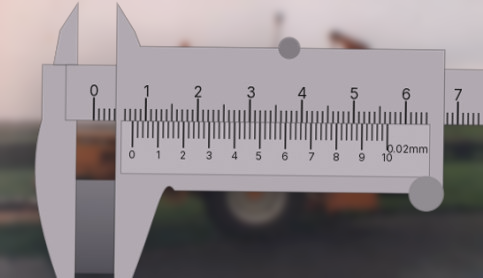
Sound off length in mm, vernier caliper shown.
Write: 7.5 mm
